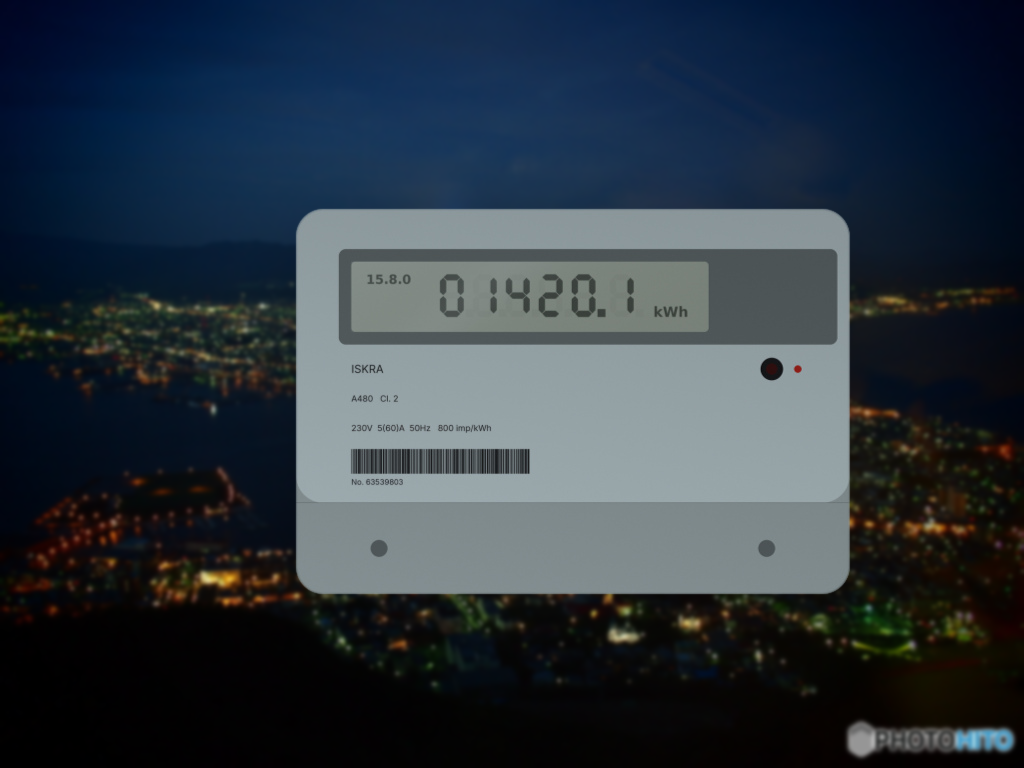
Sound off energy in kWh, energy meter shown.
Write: 1420.1 kWh
